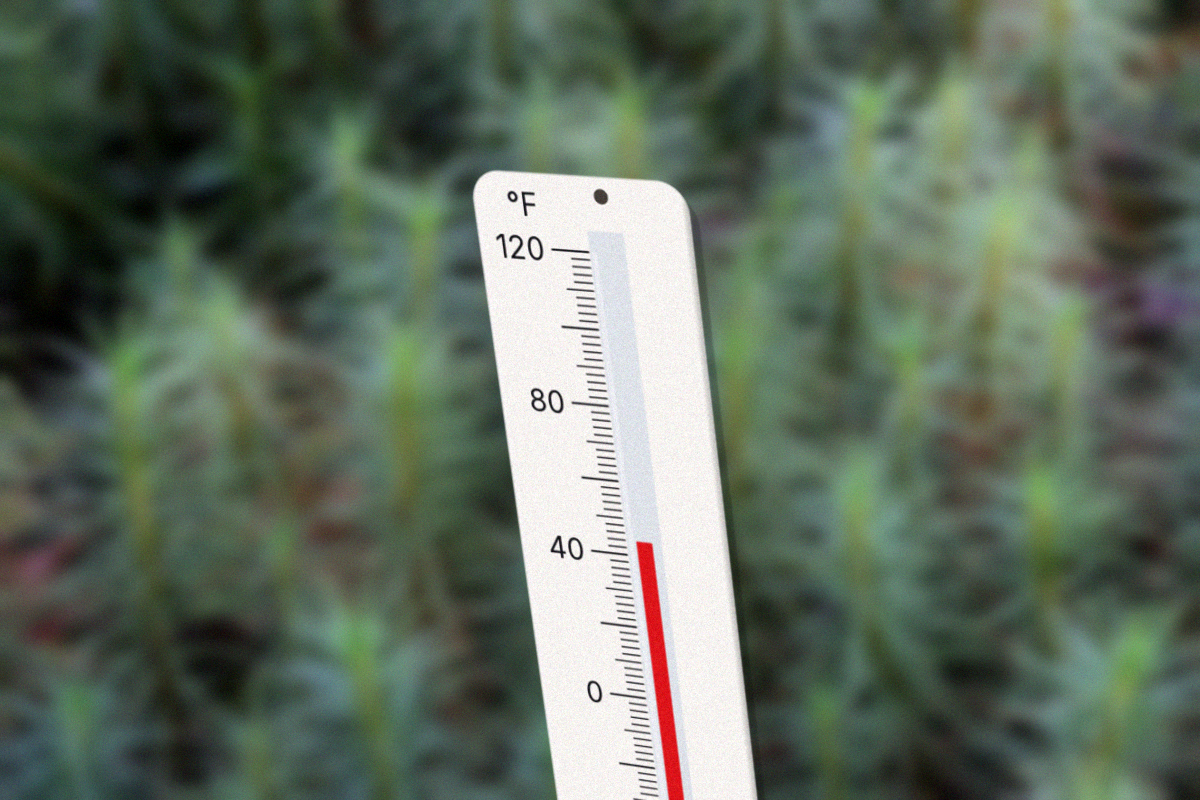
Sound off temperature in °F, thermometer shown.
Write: 44 °F
